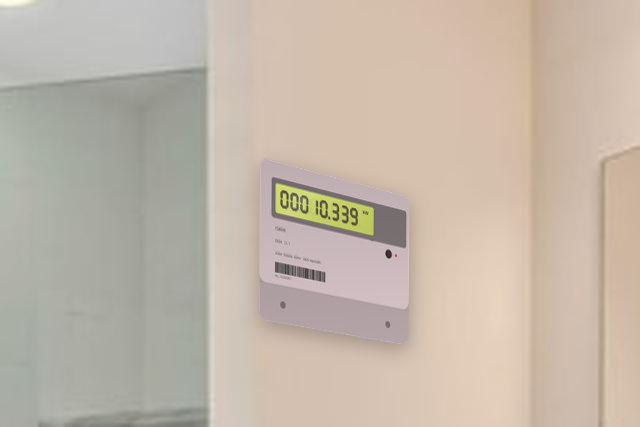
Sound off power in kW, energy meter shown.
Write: 10.339 kW
